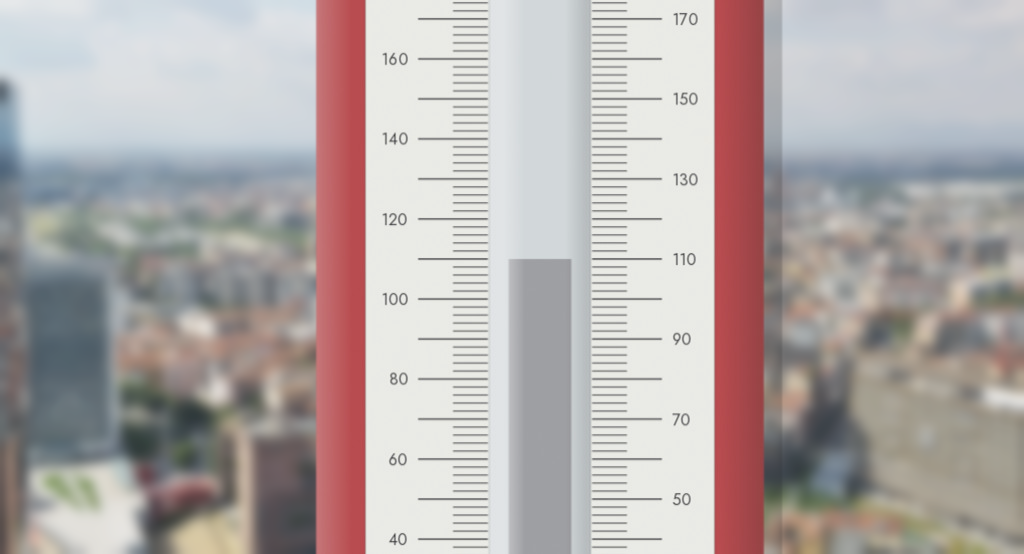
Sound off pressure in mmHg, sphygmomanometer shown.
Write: 110 mmHg
